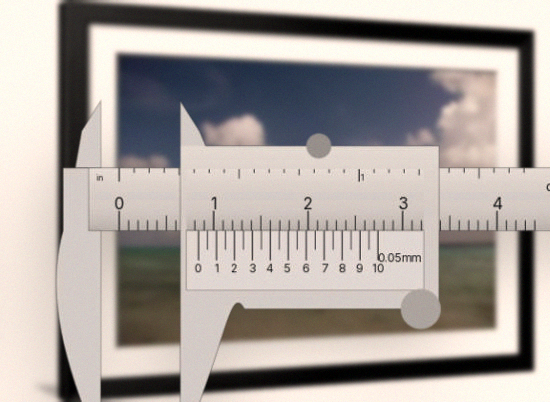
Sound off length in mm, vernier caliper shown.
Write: 8.4 mm
